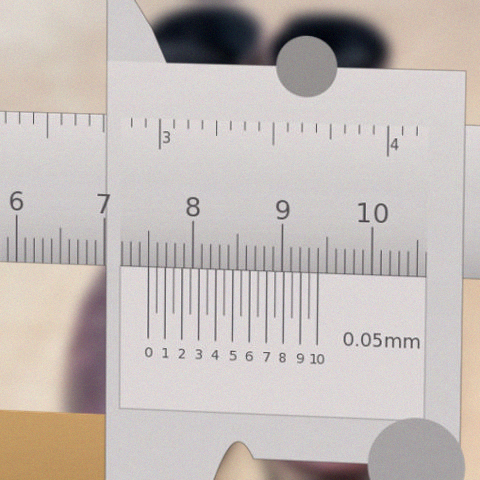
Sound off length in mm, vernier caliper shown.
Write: 75.0 mm
